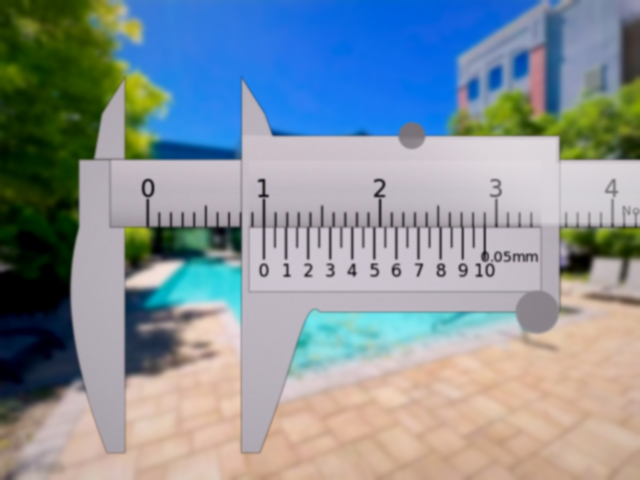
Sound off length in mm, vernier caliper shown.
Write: 10.0 mm
